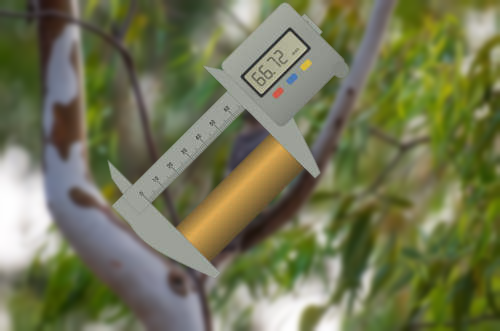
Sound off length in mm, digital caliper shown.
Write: 66.72 mm
